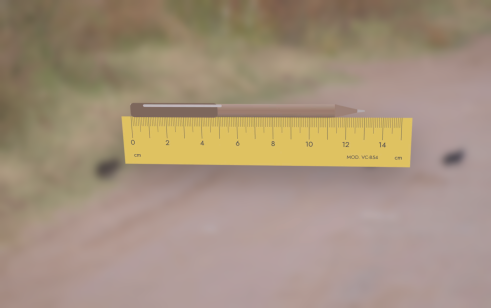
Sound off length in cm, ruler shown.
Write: 13 cm
